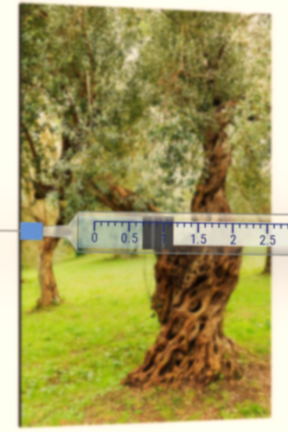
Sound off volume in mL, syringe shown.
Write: 0.7 mL
